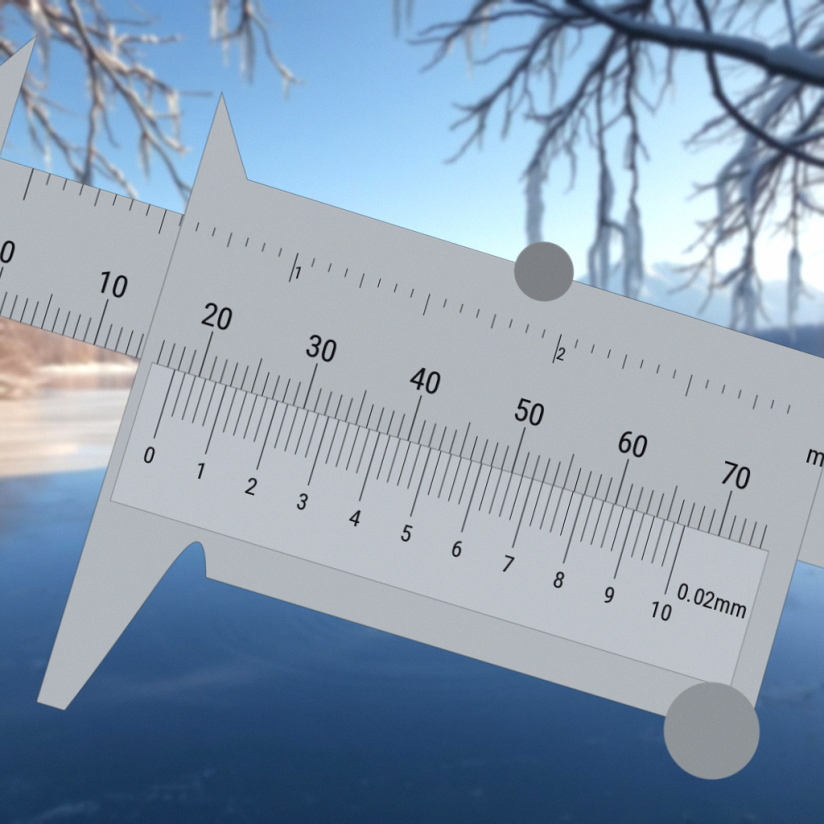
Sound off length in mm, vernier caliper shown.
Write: 17.7 mm
